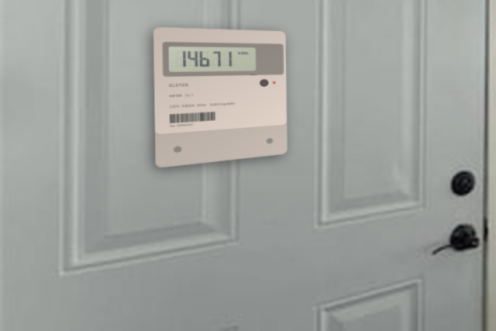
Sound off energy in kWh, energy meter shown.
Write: 14671 kWh
